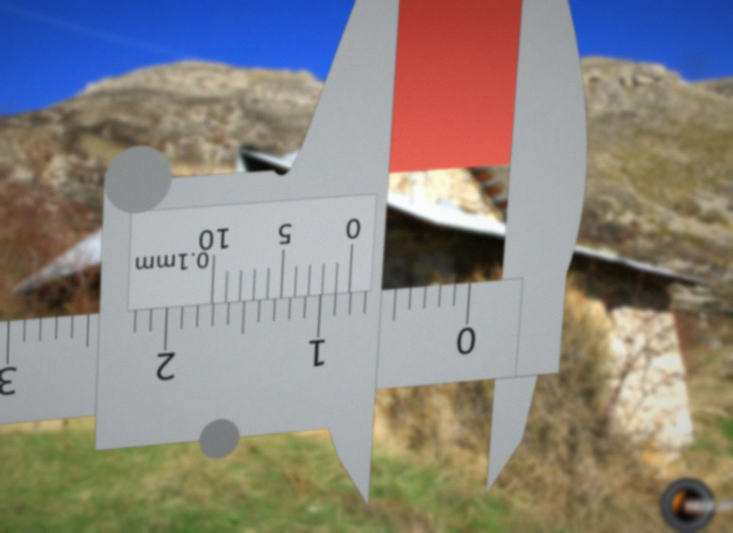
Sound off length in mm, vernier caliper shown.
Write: 8.1 mm
